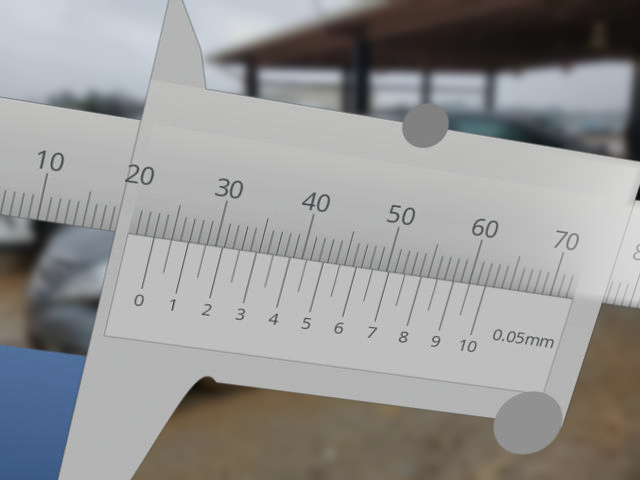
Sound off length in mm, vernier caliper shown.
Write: 23.0 mm
